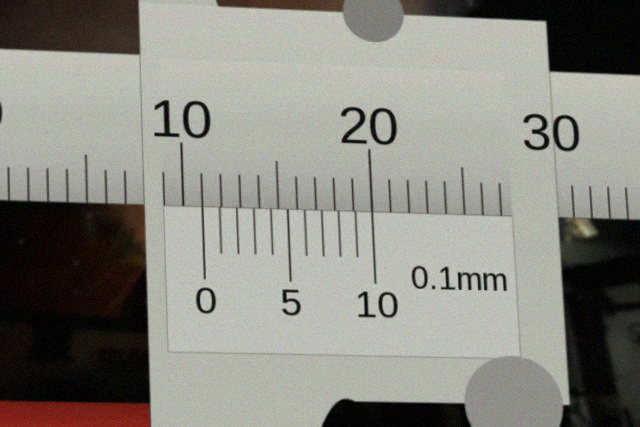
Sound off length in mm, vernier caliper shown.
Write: 11.0 mm
